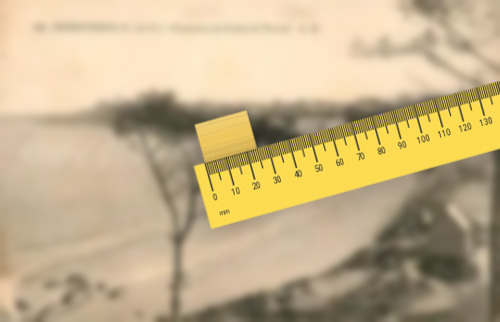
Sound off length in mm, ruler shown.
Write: 25 mm
